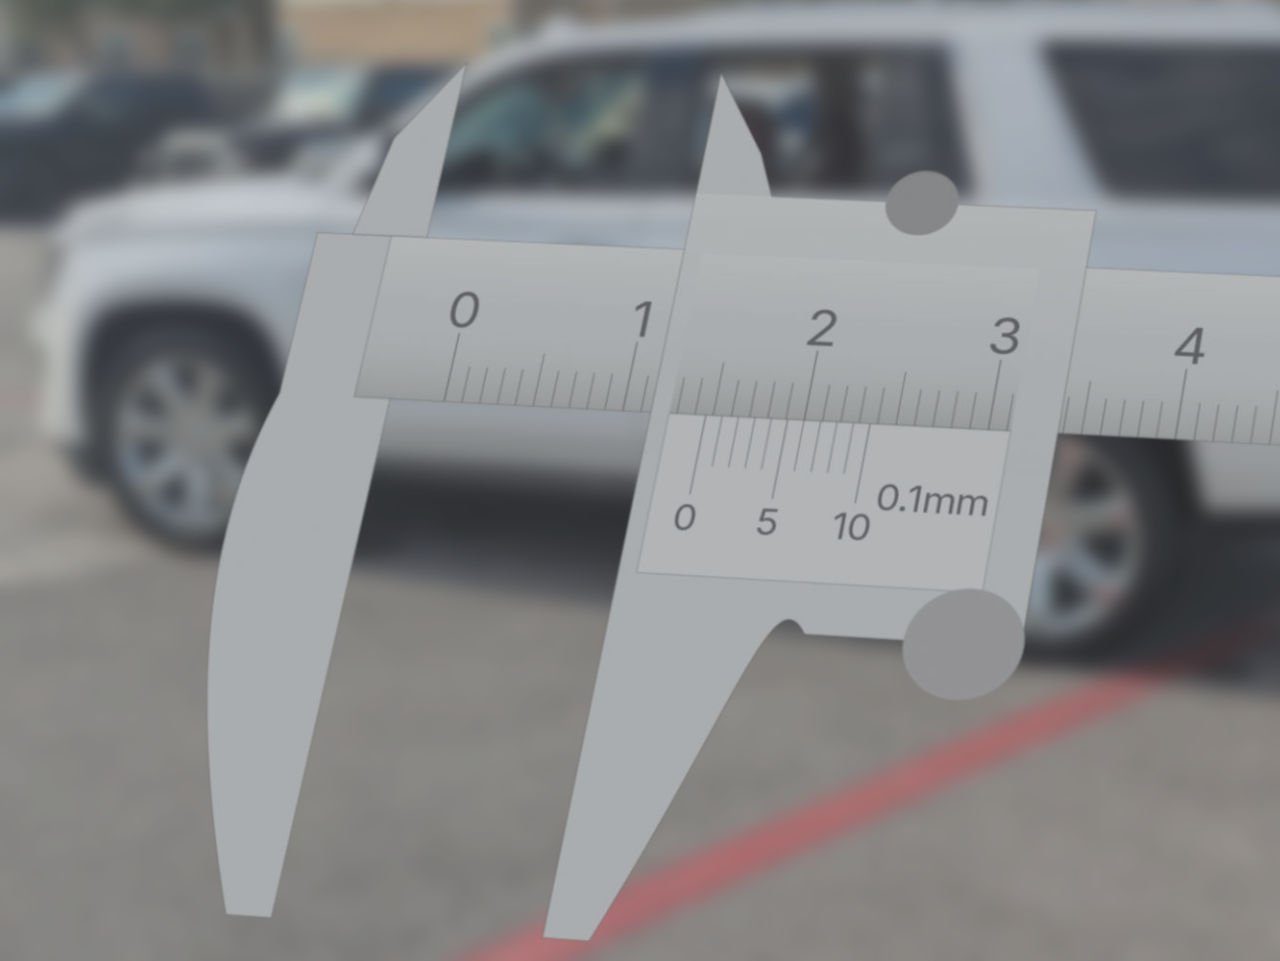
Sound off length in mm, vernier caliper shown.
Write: 14.6 mm
